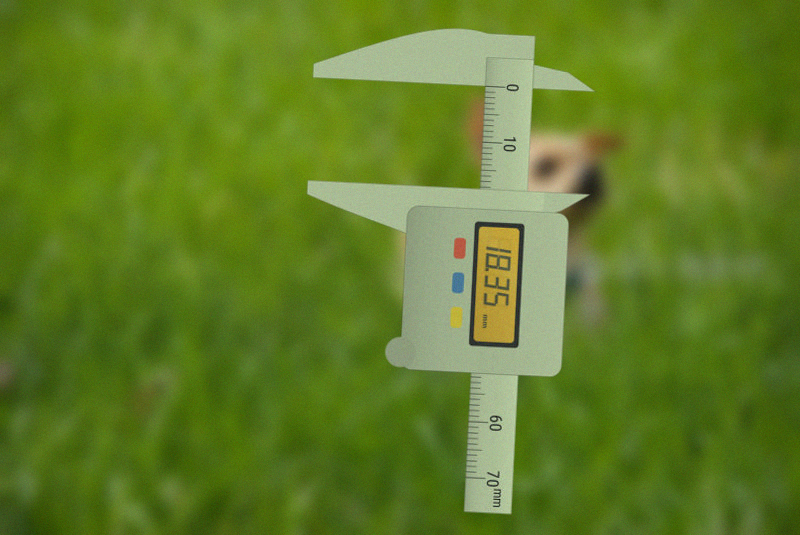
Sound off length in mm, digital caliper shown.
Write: 18.35 mm
